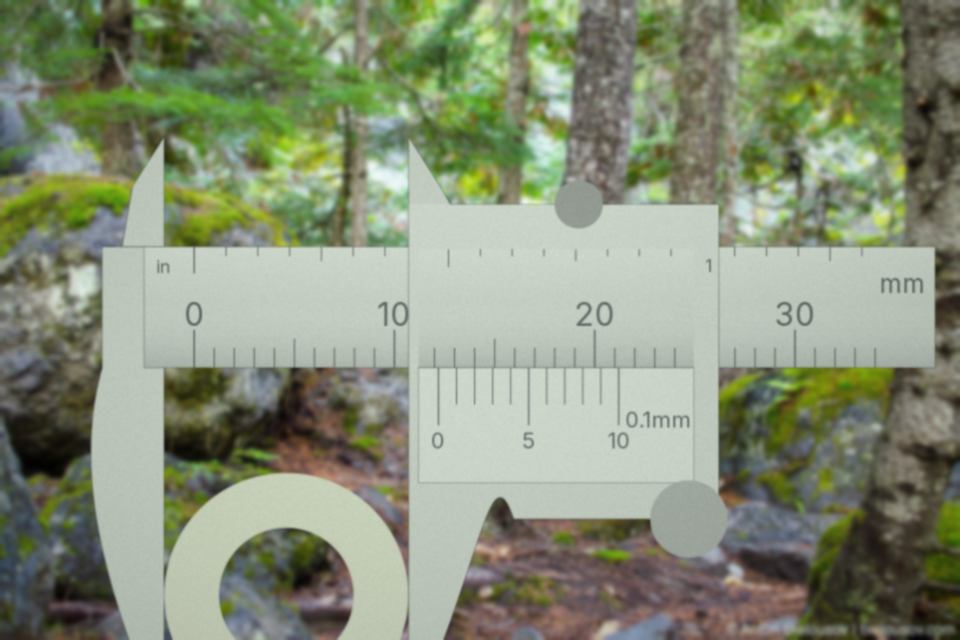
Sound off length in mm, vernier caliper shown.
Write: 12.2 mm
